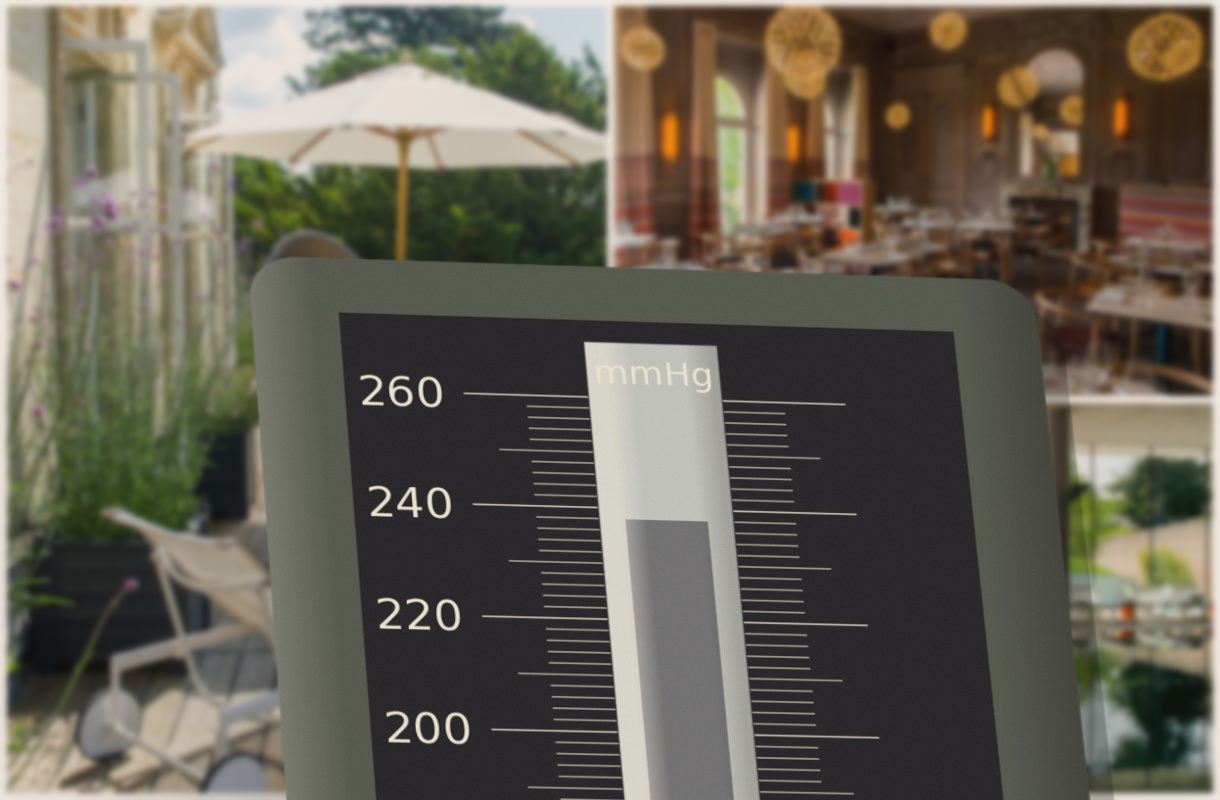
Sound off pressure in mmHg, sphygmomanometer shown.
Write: 238 mmHg
